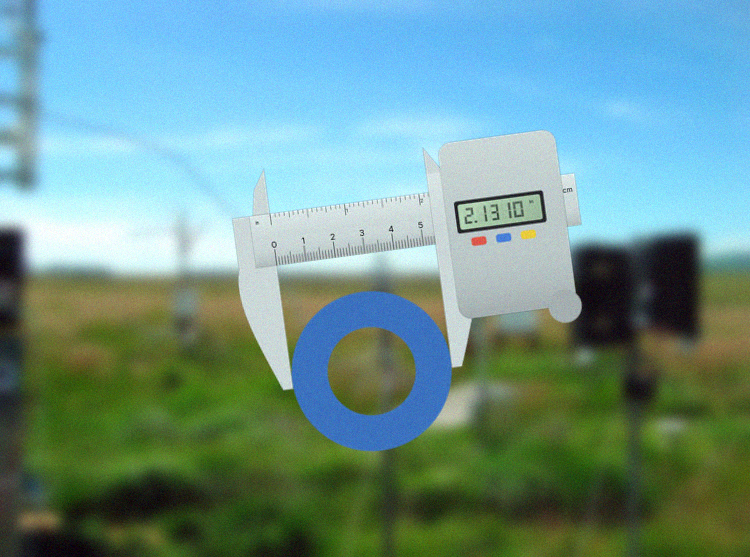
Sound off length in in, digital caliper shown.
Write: 2.1310 in
